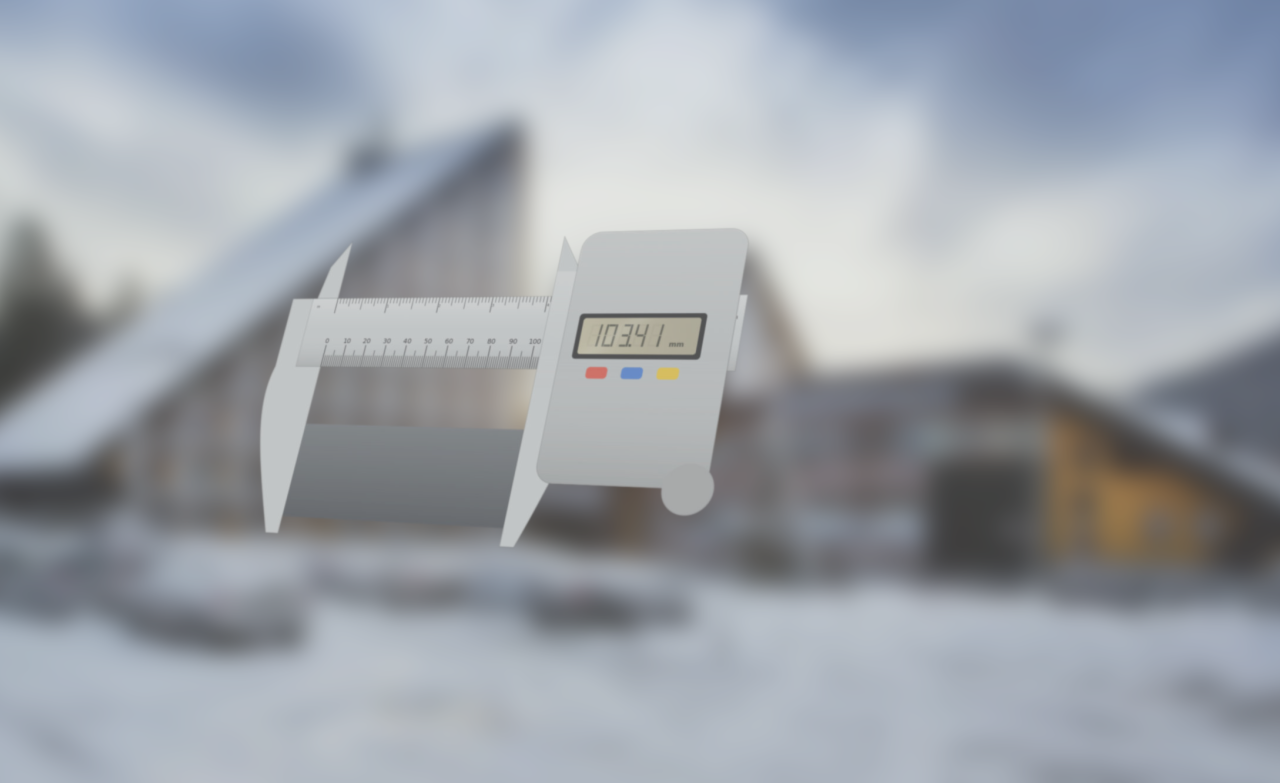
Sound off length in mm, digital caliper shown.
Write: 103.41 mm
